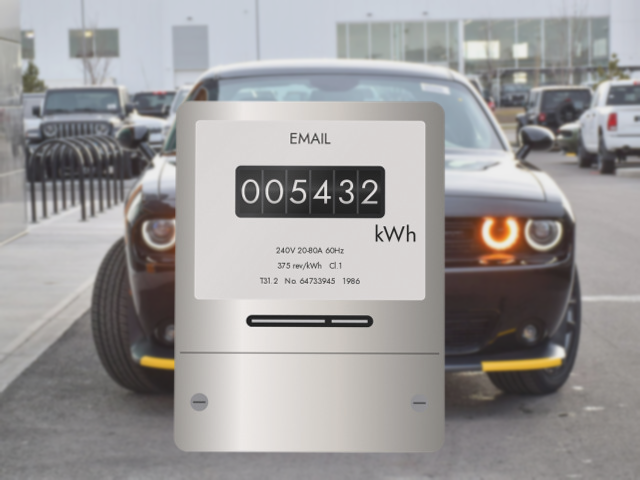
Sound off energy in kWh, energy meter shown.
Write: 5432 kWh
